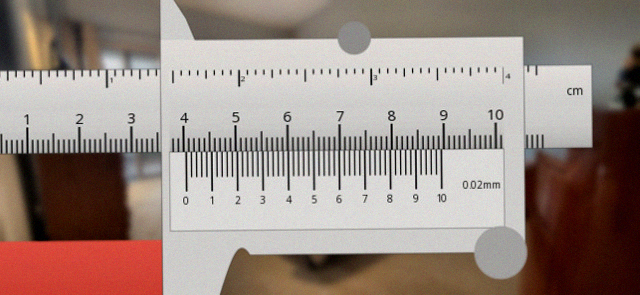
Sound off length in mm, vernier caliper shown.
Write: 40.5 mm
